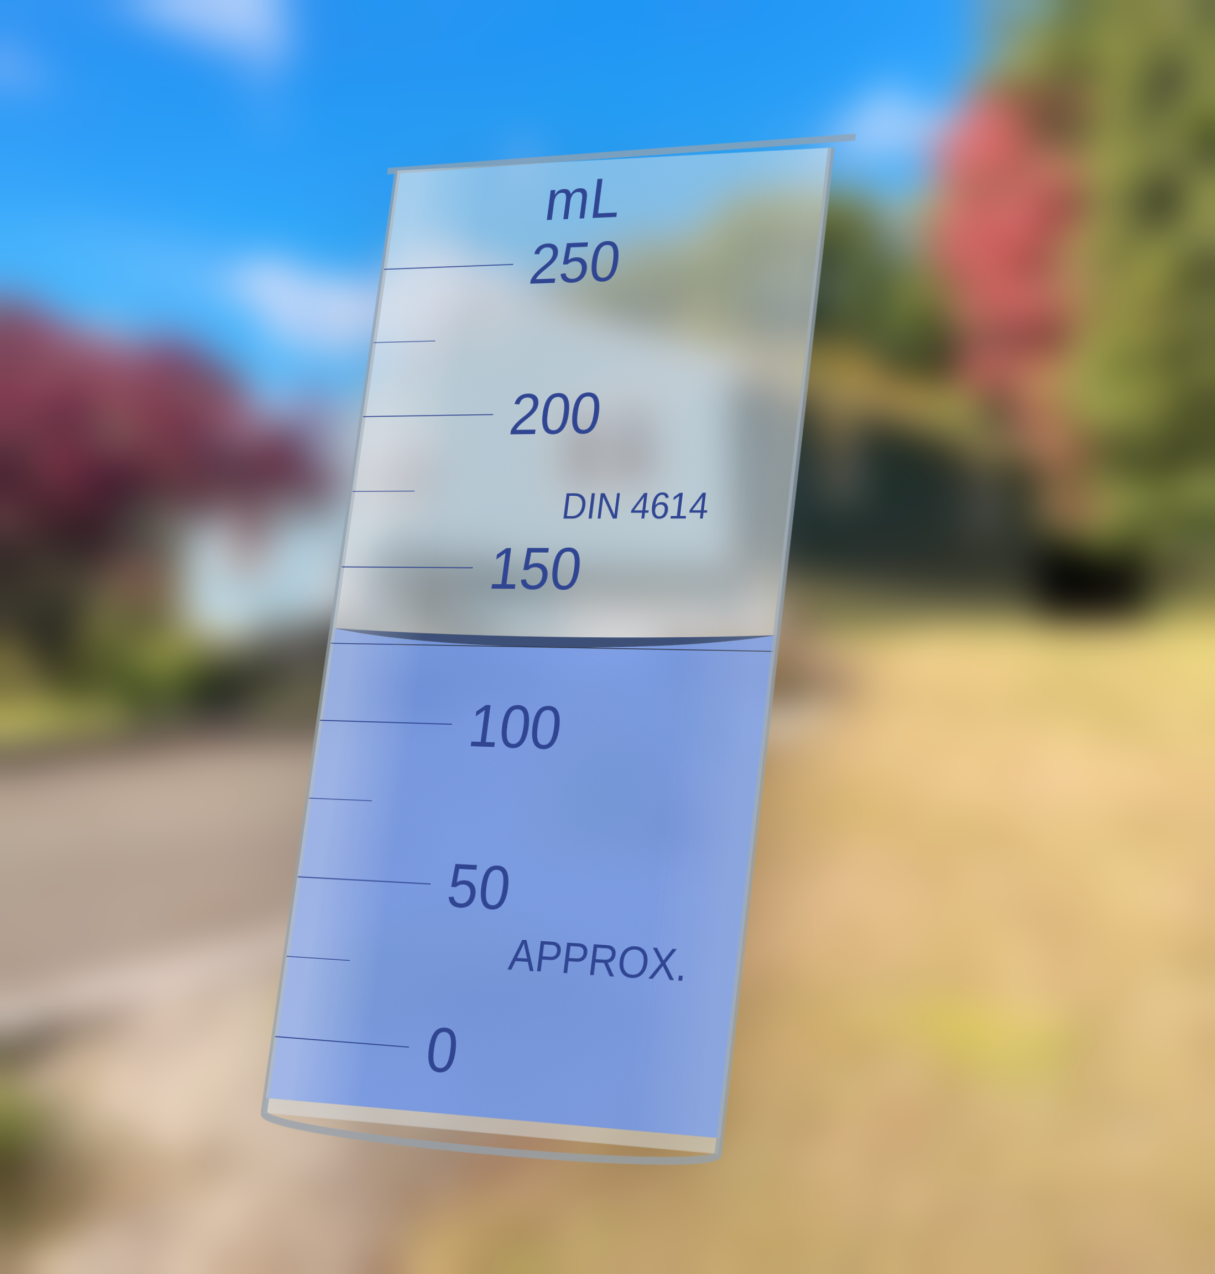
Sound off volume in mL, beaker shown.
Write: 125 mL
